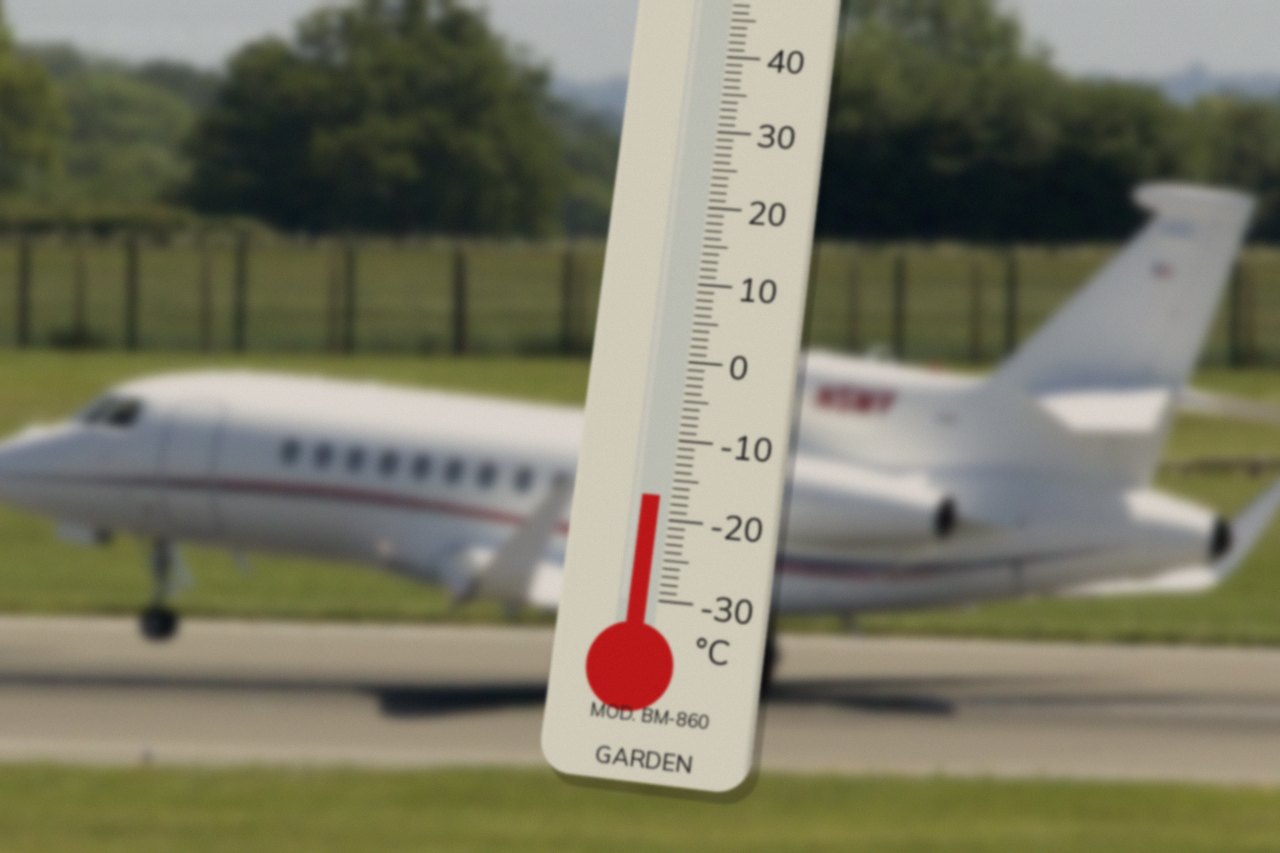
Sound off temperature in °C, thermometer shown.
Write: -17 °C
